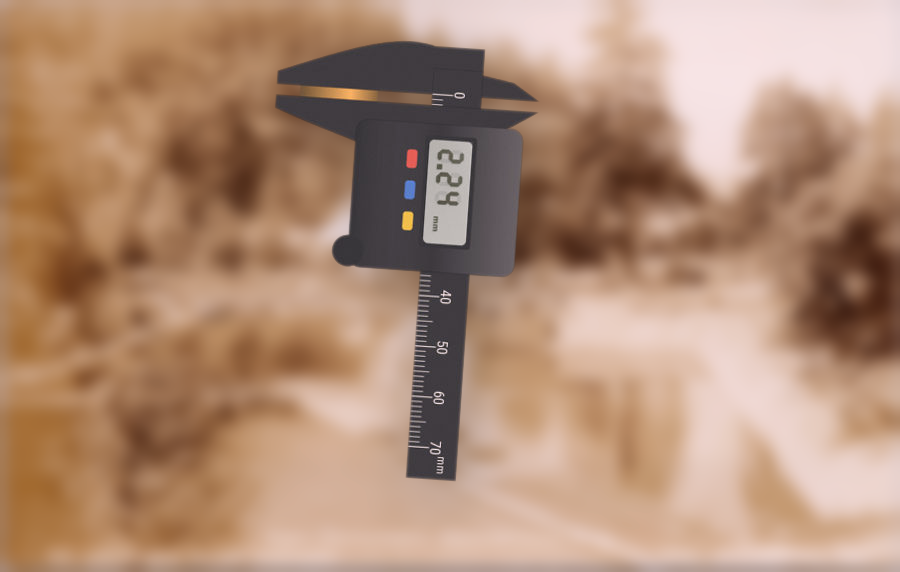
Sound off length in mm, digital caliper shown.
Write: 2.24 mm
